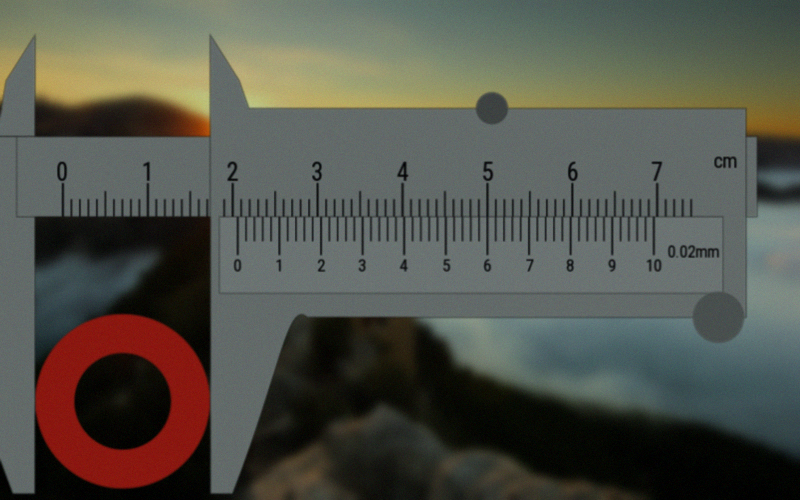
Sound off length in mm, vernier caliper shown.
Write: 20.6 mm
